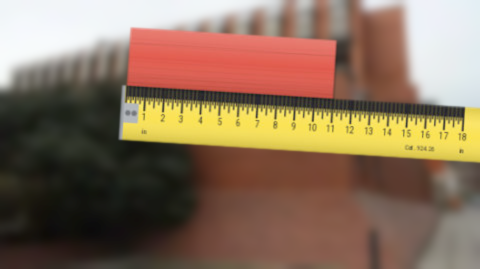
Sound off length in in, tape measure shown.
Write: 11 in
